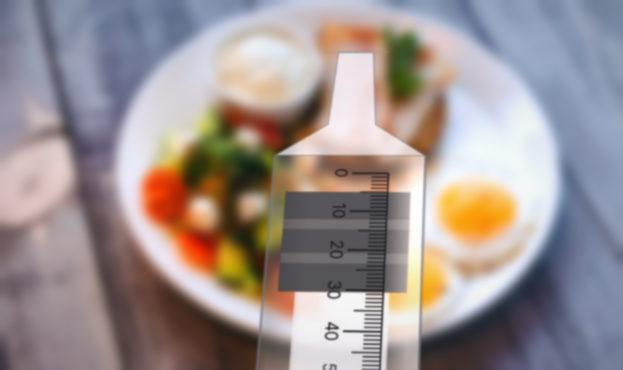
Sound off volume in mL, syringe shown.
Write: 5 mL
